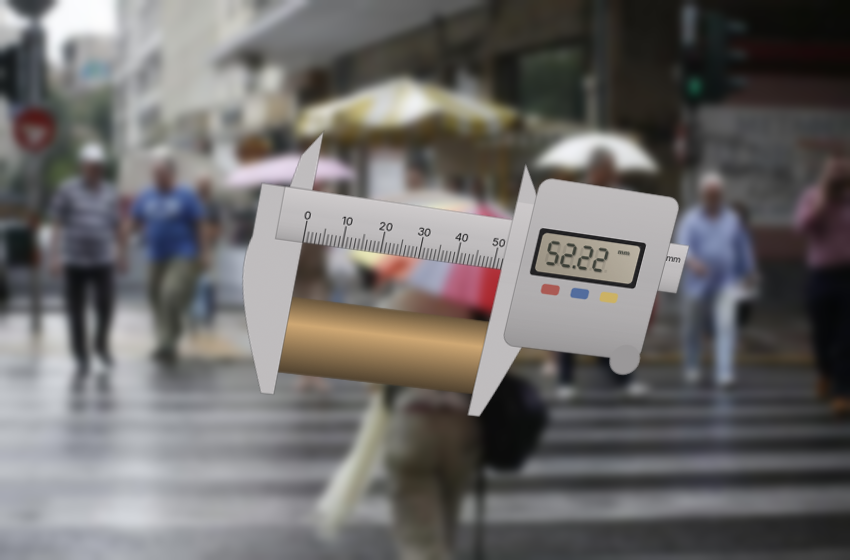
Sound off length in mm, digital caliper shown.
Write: 52.22 mm
